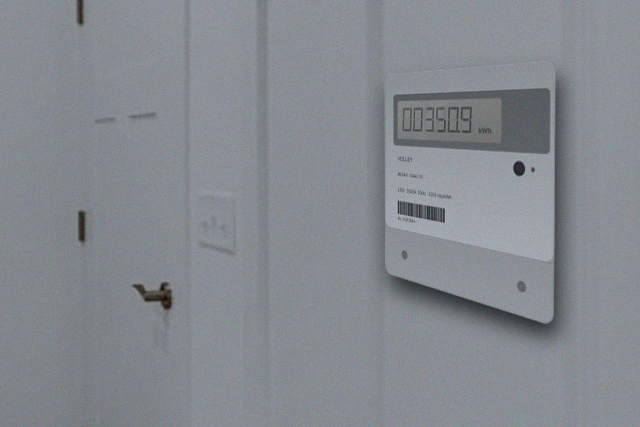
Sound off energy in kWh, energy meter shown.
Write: 350.9 kWh
